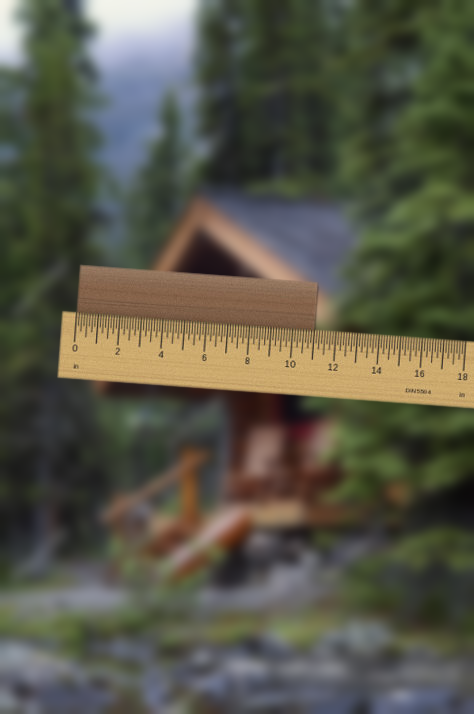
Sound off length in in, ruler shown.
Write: 11 in
